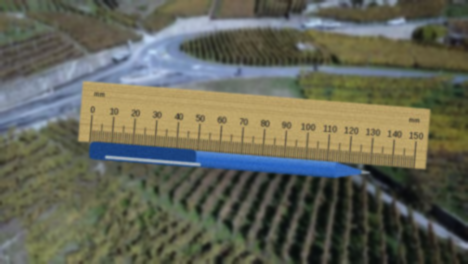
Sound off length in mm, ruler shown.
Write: 130 mm
